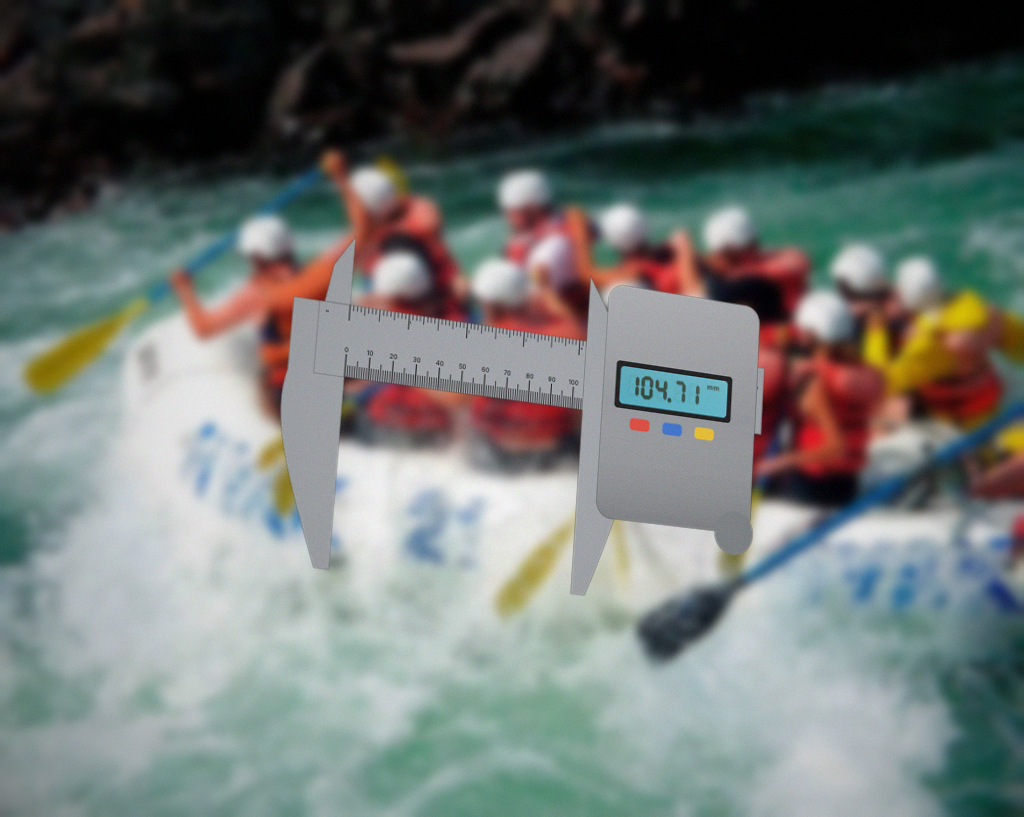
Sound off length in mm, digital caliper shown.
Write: 104.71 mm
